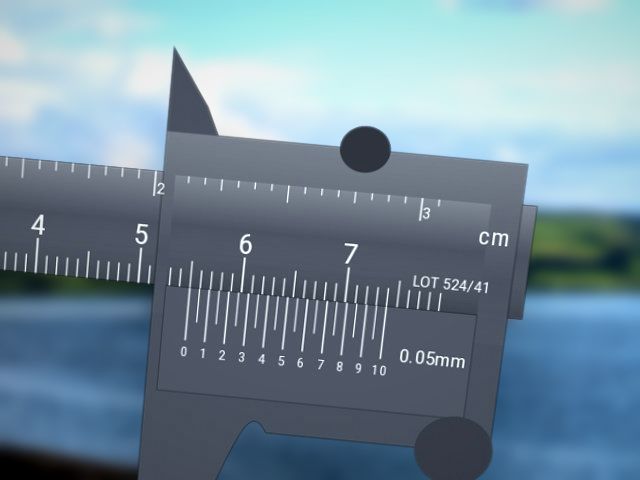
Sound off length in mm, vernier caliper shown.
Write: 55.0 mm
